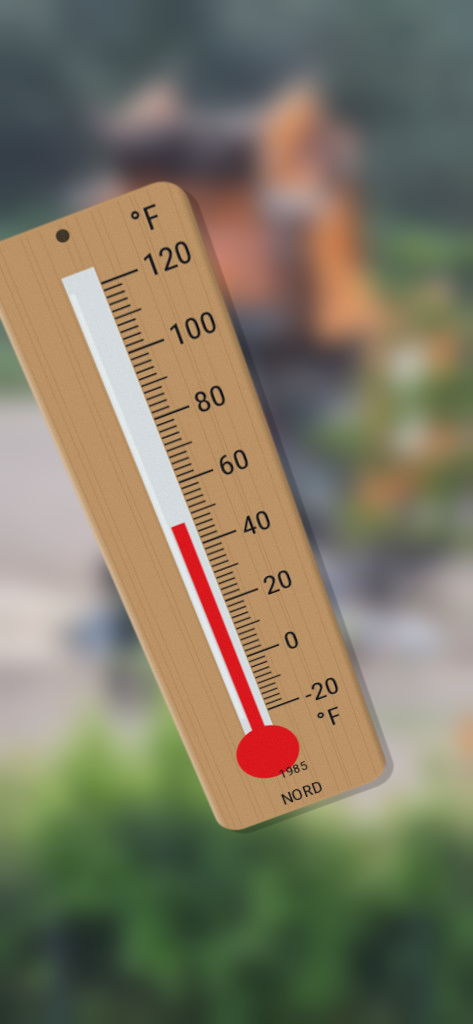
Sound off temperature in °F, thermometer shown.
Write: 48 °F
